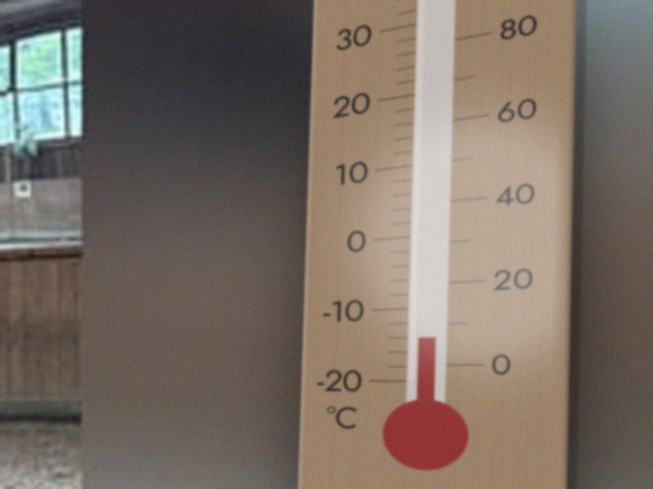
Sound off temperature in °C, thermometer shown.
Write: -14 °C
